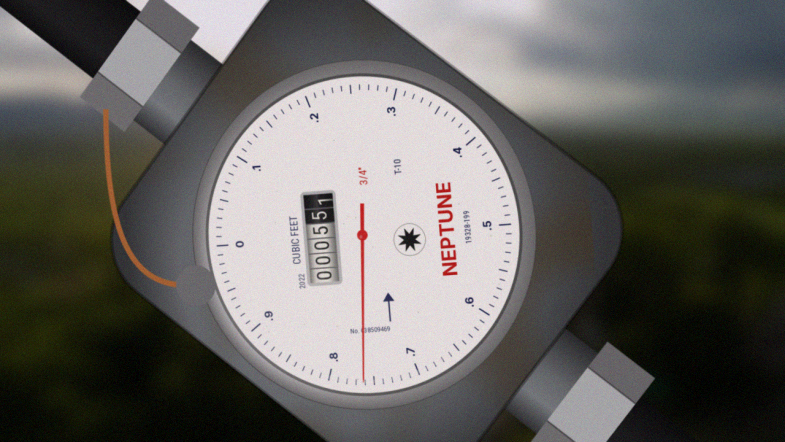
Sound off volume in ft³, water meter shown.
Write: 550.76 ft³
